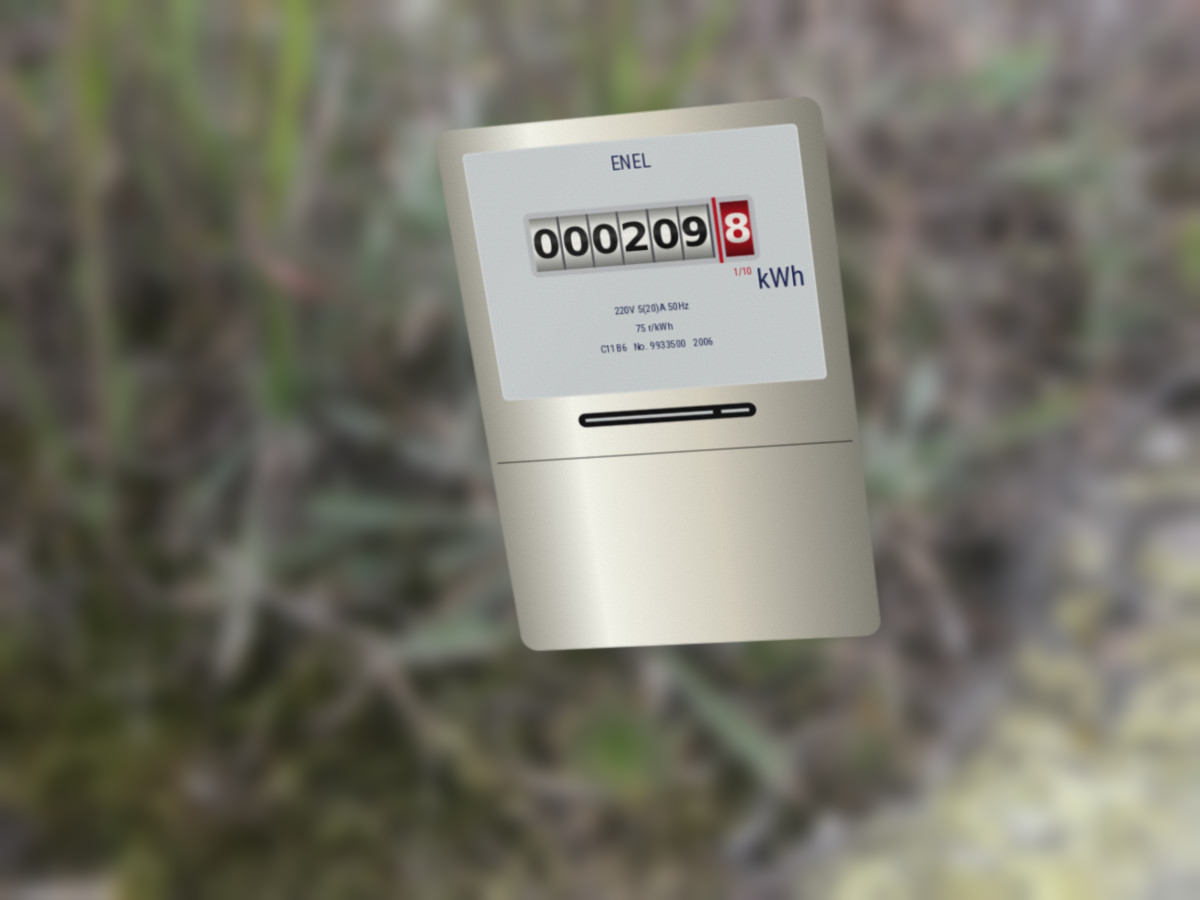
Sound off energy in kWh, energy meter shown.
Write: 209.8 kWh
